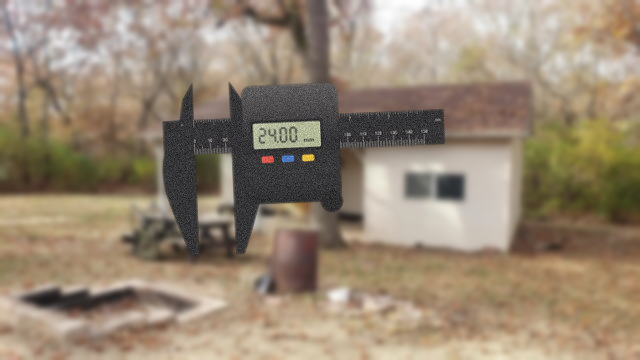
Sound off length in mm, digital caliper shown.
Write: 24.00 mm
